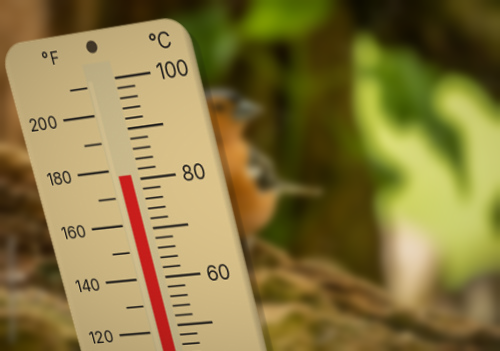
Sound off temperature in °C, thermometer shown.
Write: 81 °C
